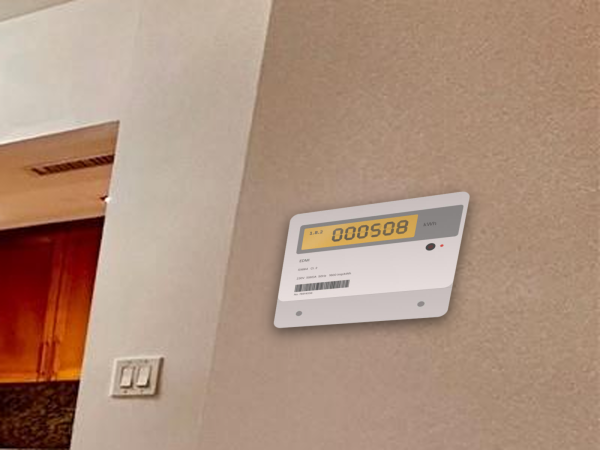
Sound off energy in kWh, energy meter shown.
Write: 508 kWh
